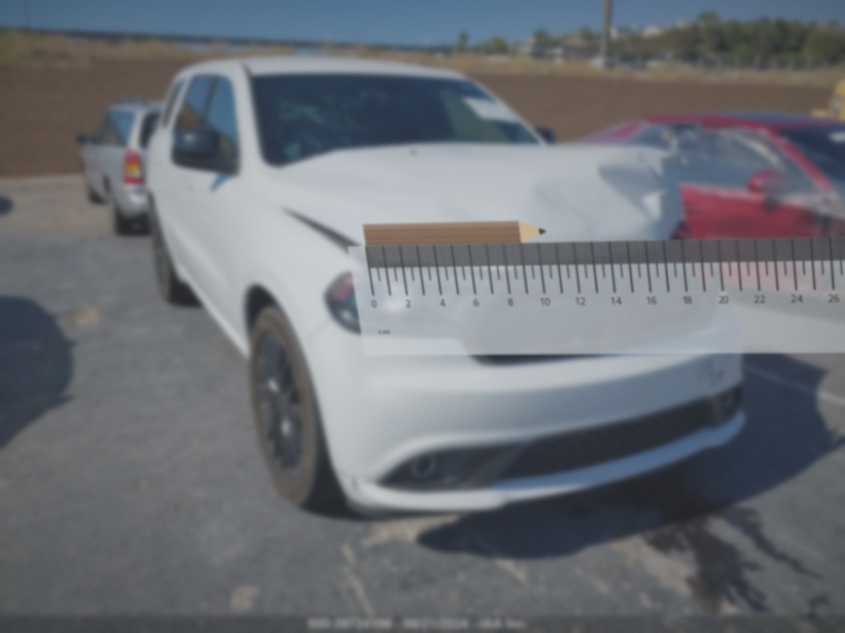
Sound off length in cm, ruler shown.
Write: 10.5 cm
